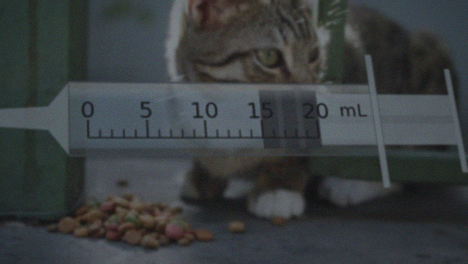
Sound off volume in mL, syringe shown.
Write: 15 mL
